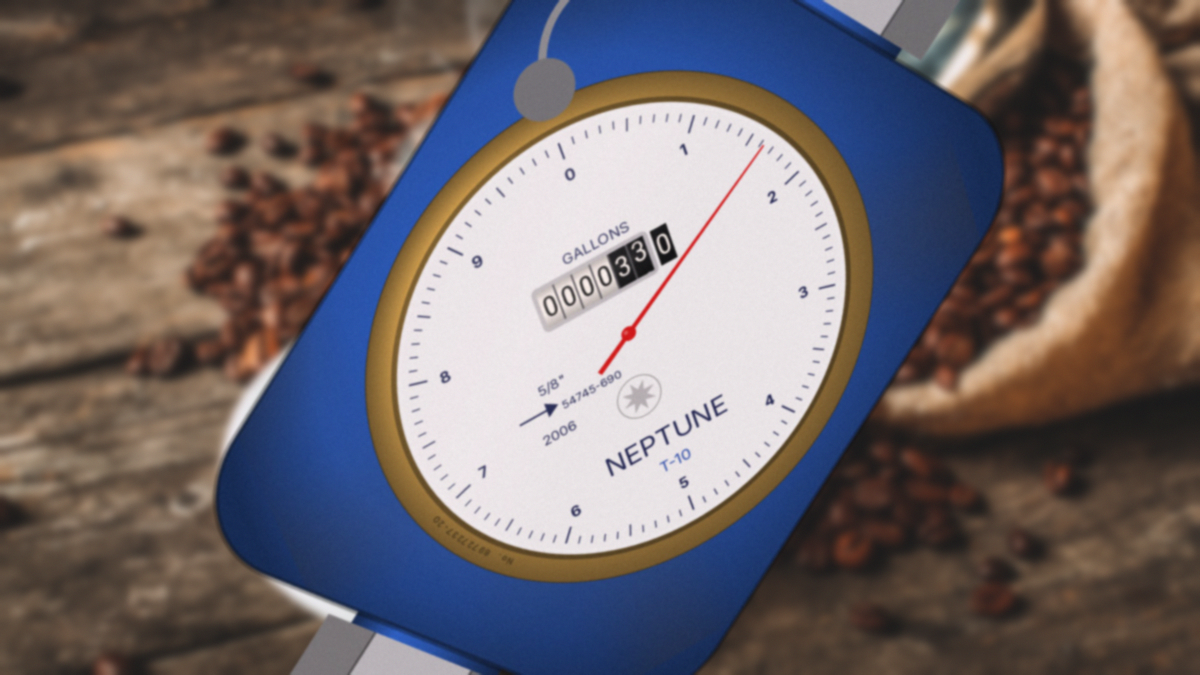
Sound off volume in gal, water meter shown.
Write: 331.6 gal
